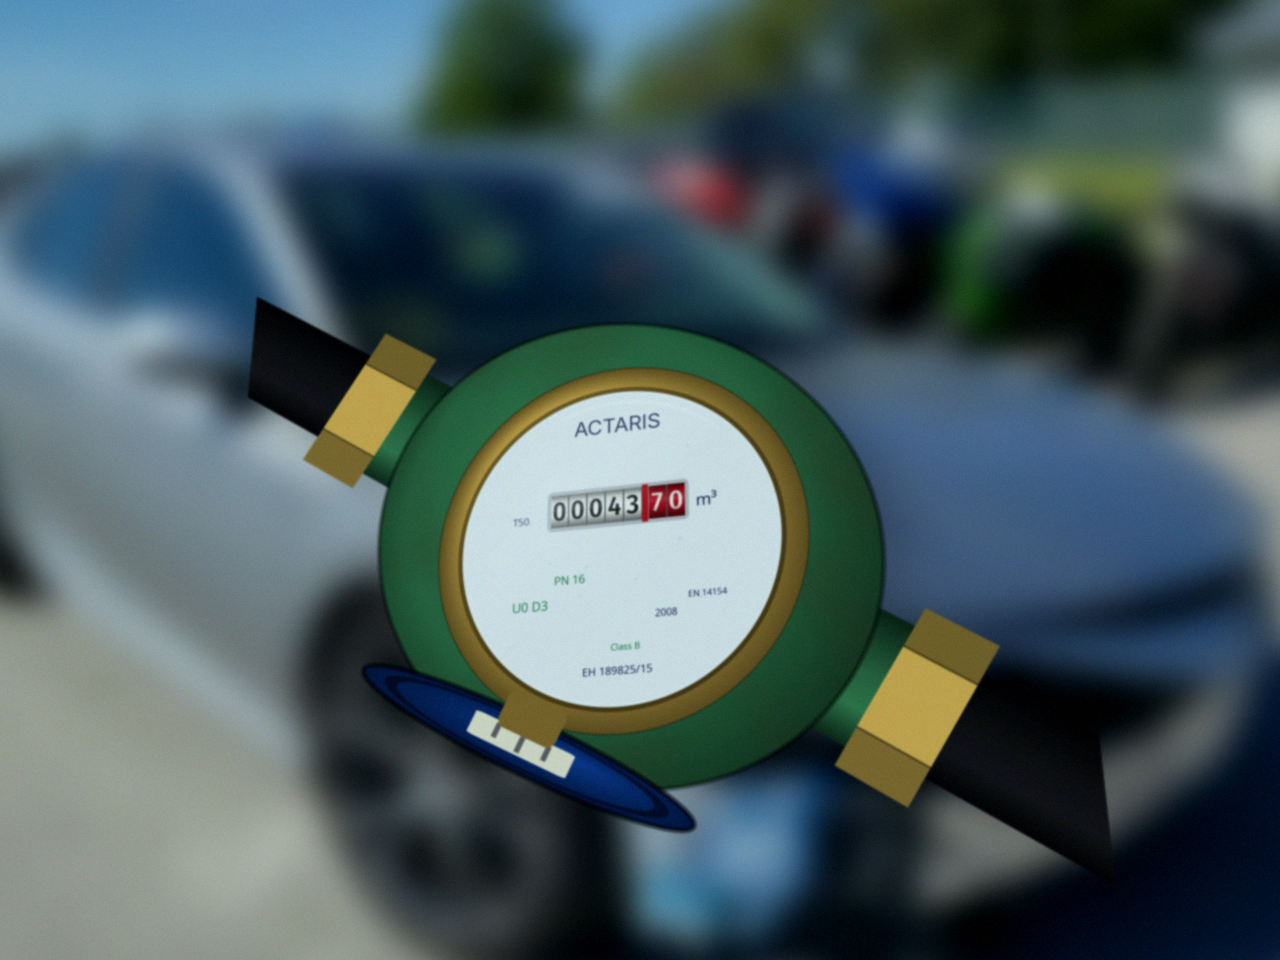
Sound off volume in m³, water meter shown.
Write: 43.70 m³
